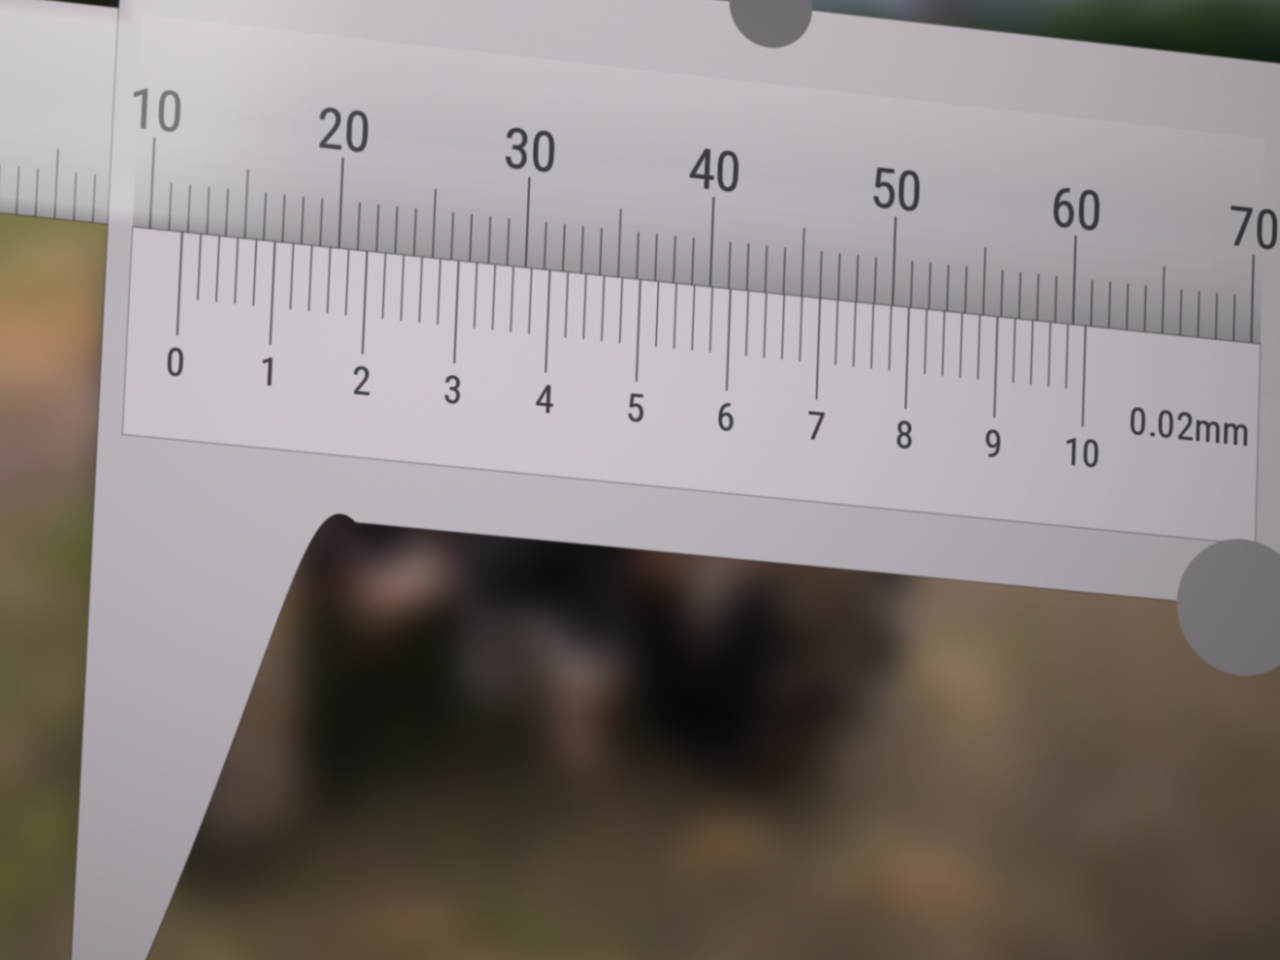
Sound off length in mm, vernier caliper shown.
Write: 11.7 mm
